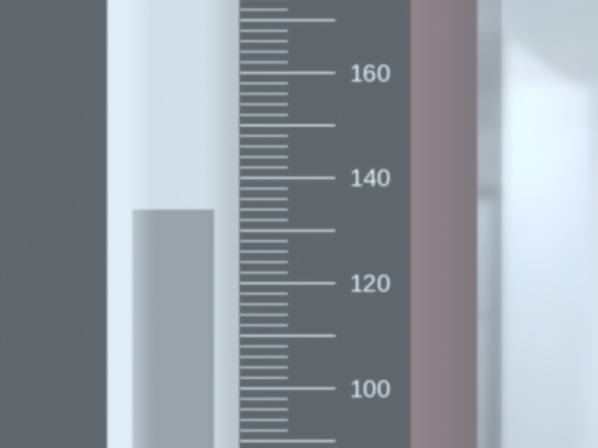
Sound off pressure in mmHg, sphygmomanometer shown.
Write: 134 mmHg
